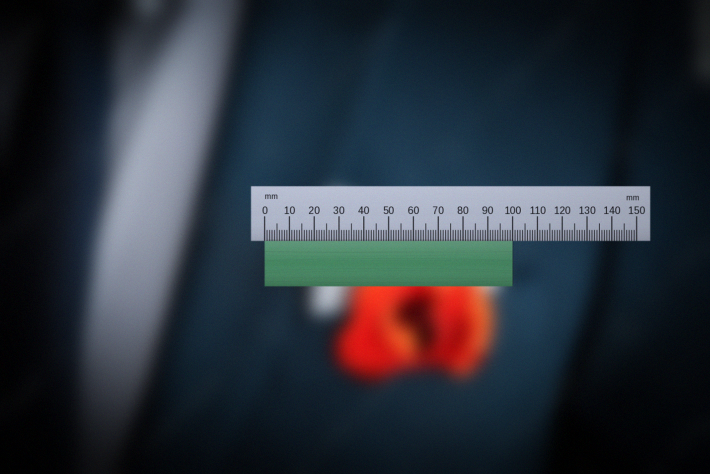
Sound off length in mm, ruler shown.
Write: 100 mm
